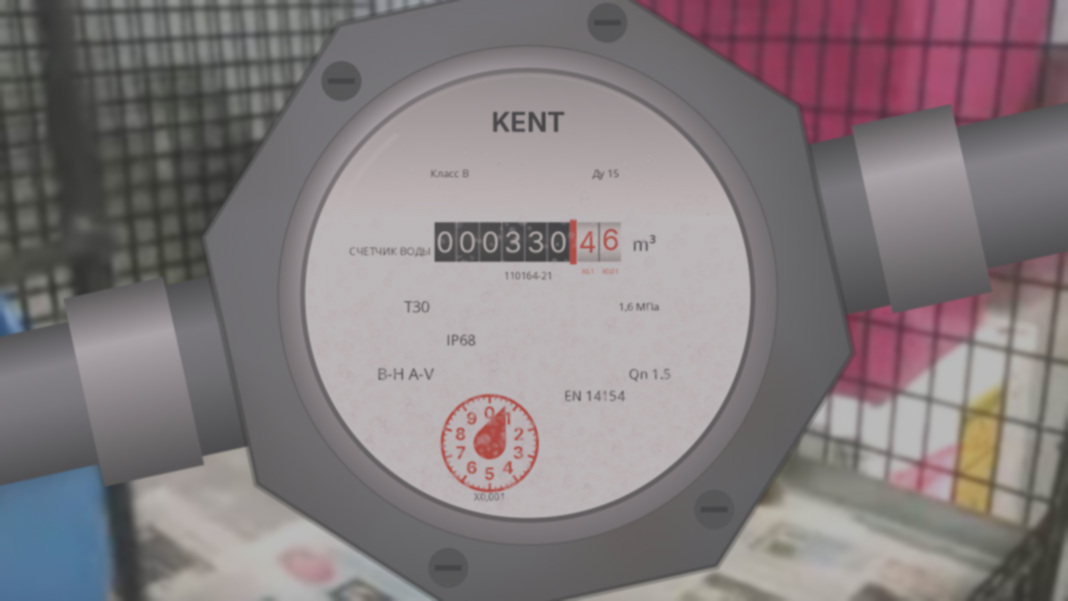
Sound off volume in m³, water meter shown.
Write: 330.460 m³
